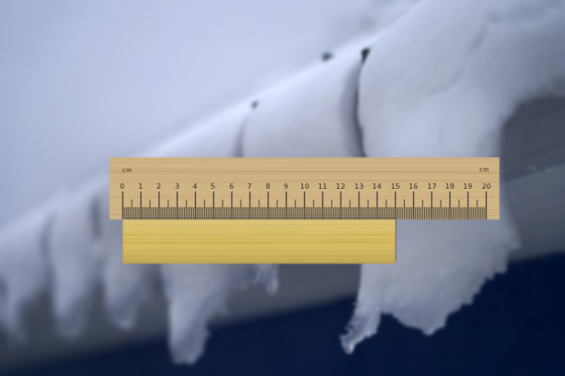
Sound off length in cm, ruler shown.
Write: 15 cm
